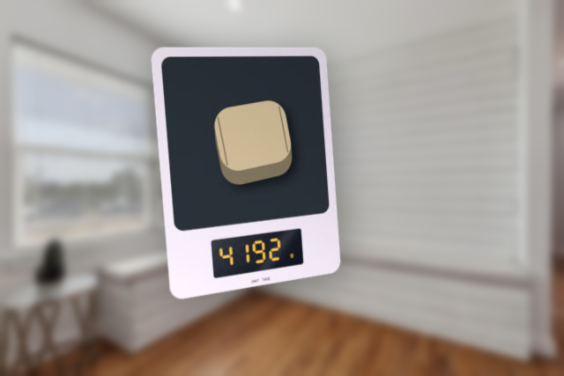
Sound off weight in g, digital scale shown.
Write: 4192 g
